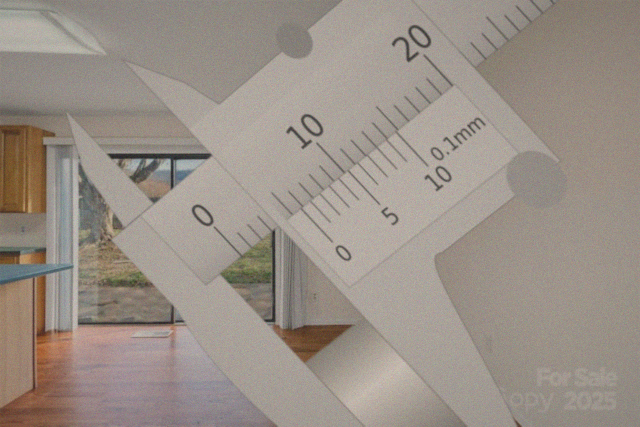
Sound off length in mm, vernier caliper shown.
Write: 5.8 mm
